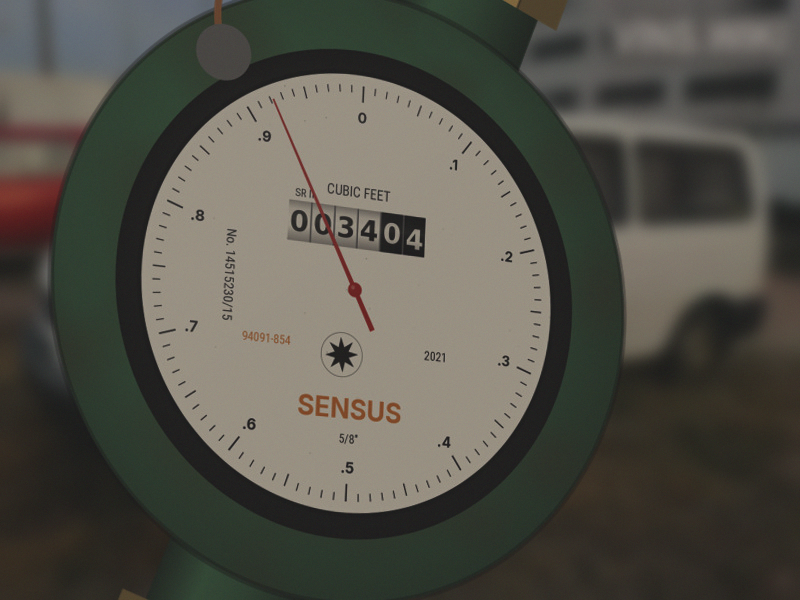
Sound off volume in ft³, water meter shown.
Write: 3403.92 ft³
